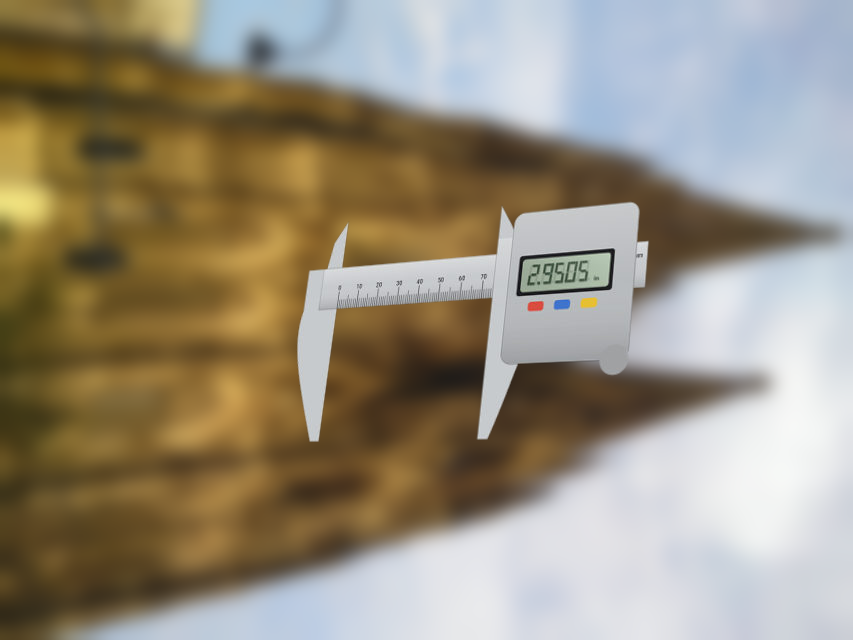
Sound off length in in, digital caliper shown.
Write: 2.9505 in
